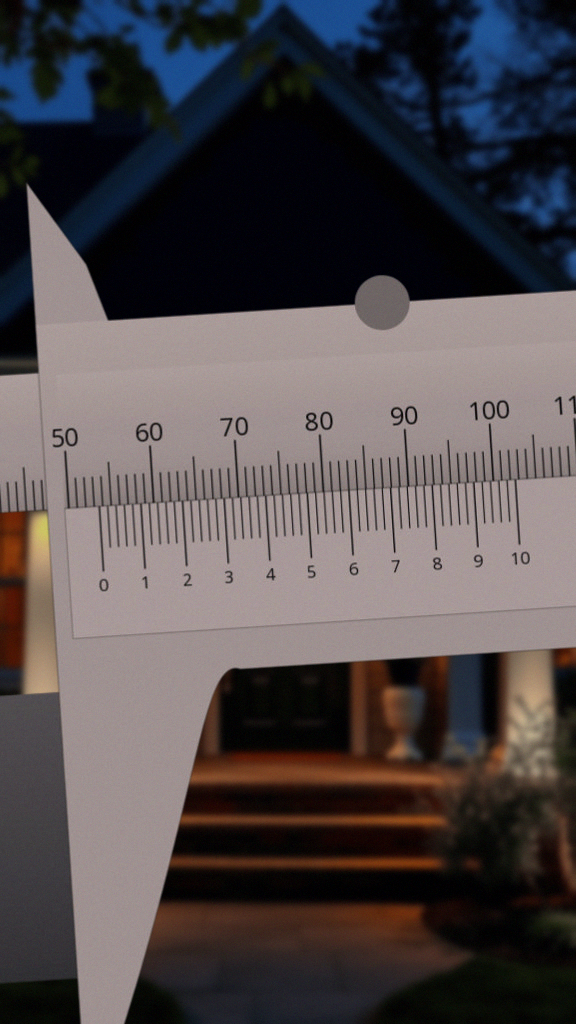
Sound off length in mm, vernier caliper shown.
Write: 53.6 mm
